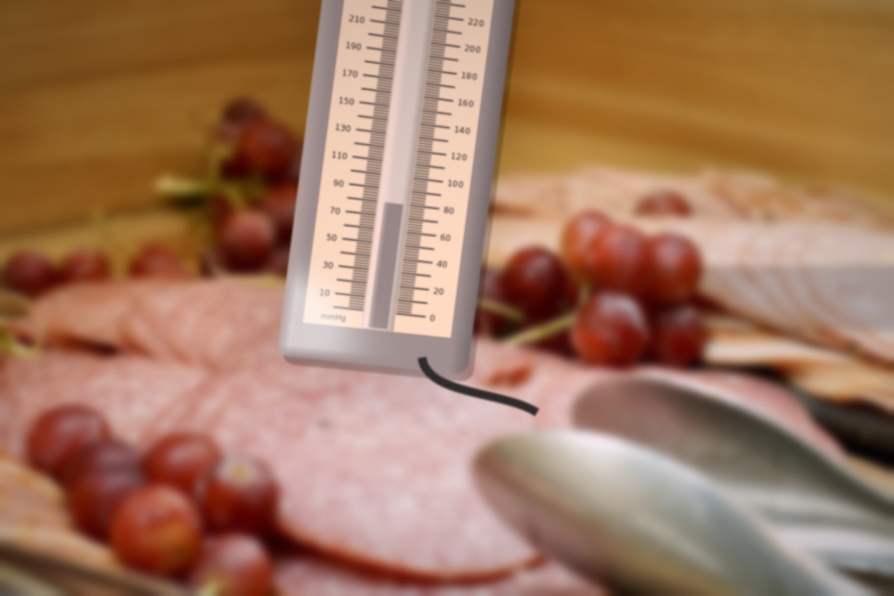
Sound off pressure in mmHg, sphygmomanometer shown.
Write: 80 mmHg
